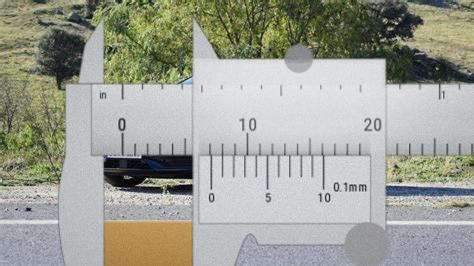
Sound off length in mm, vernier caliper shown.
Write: 7.1 mm
